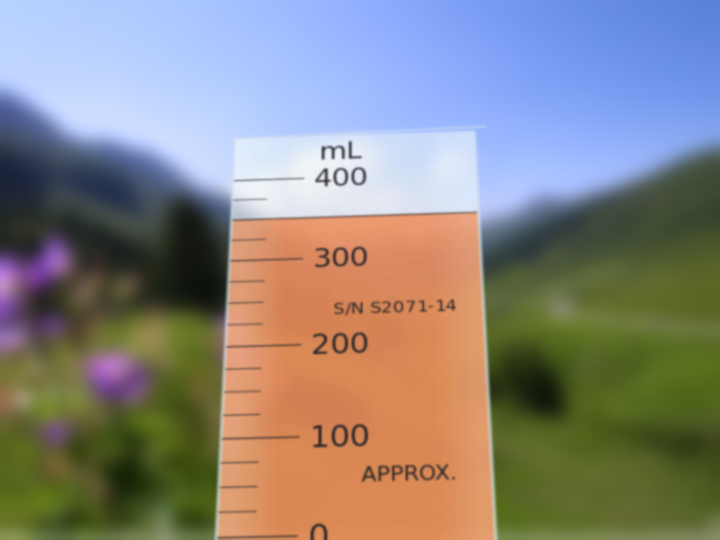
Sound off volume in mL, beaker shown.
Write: 350 mL
